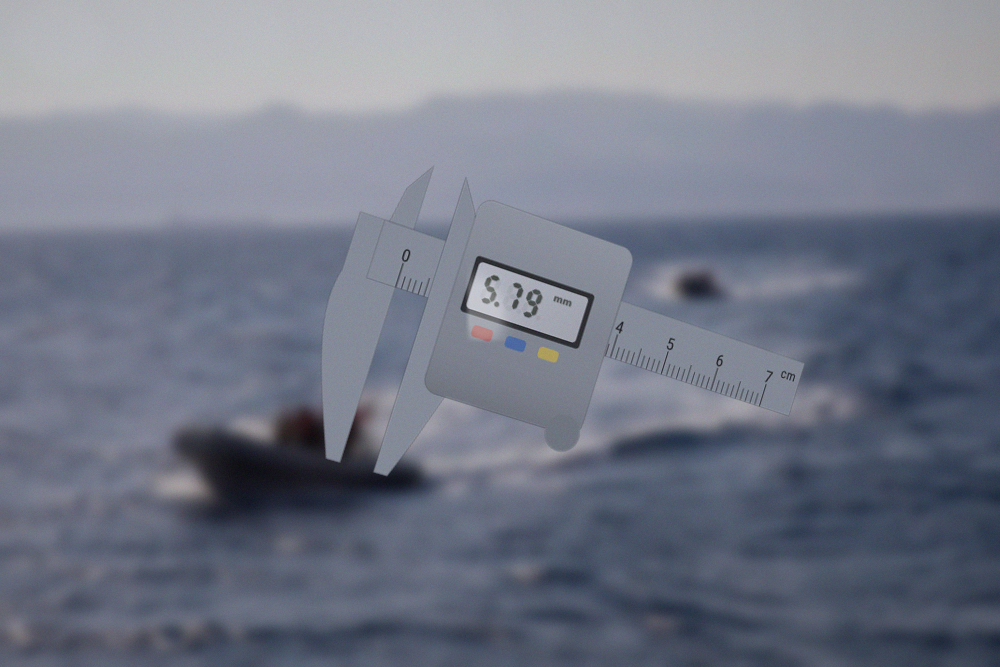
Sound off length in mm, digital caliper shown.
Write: 5.79 mm
